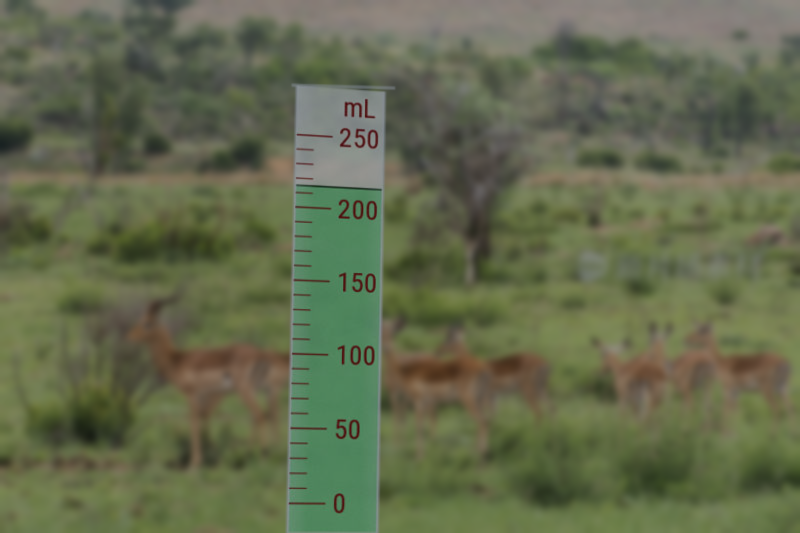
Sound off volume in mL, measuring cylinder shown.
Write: 215 mL
